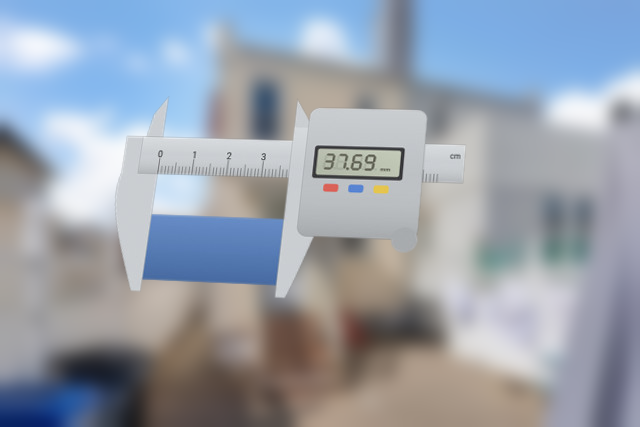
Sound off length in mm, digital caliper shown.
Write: 37.69 mm
